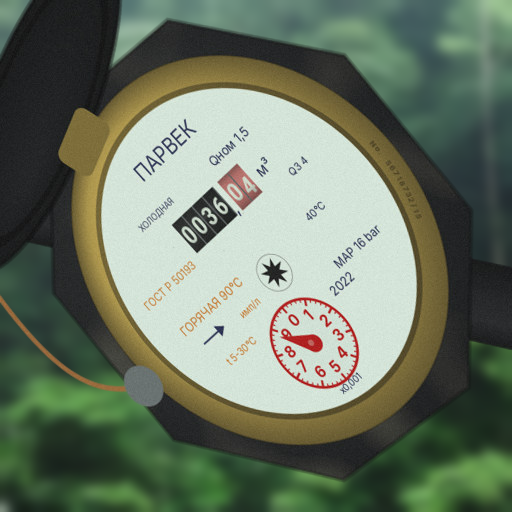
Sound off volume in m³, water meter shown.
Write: 36.038 m³
